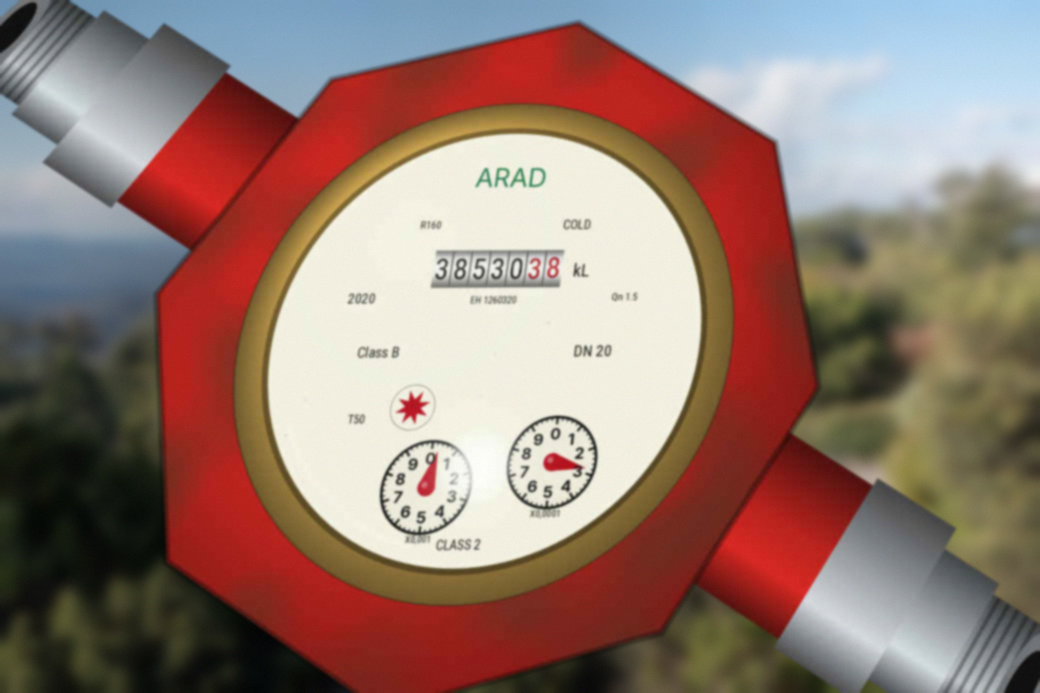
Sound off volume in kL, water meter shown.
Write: 38530.3802 kL
